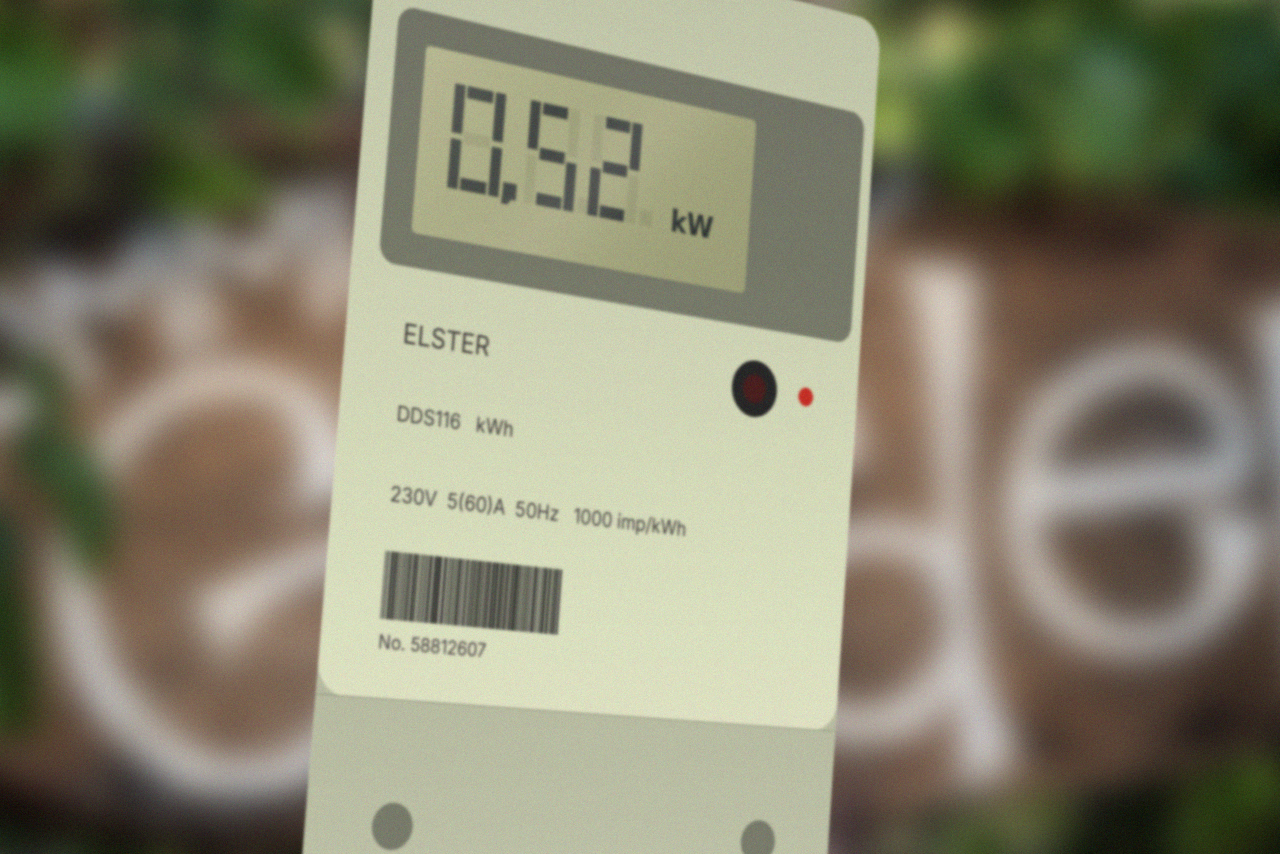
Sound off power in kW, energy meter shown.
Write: 0.52 kW
